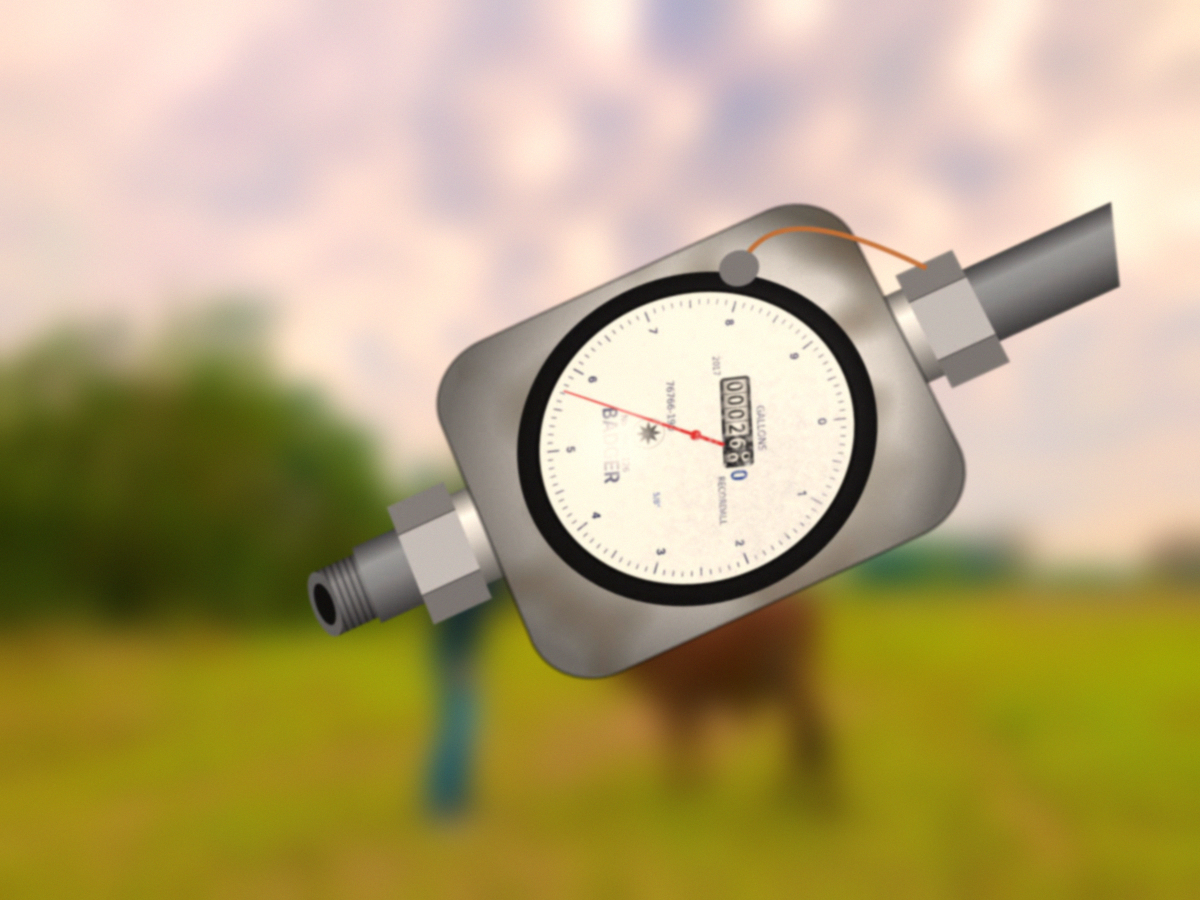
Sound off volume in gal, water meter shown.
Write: 2685.7 gal
